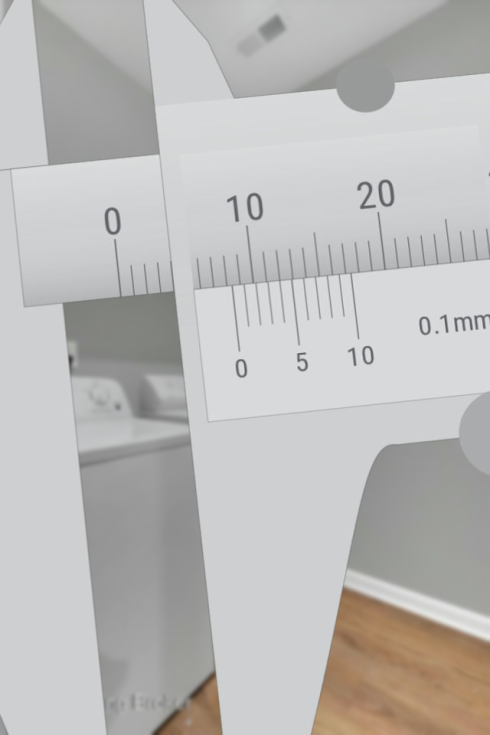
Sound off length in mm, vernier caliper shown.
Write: 8.4 mm
